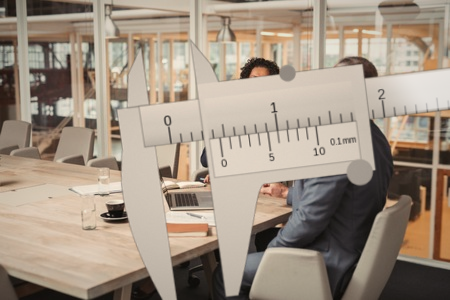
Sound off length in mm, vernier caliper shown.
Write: 4.6 mm
